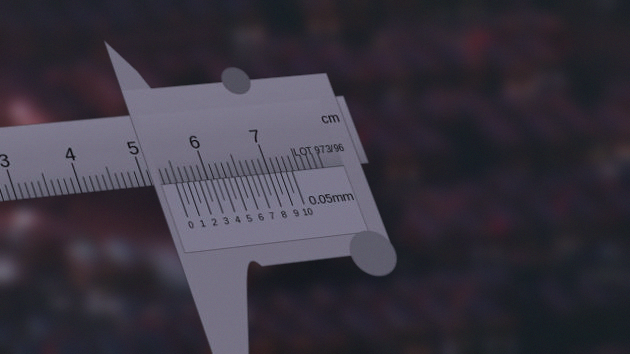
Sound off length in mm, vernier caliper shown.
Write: 54.8 mm
